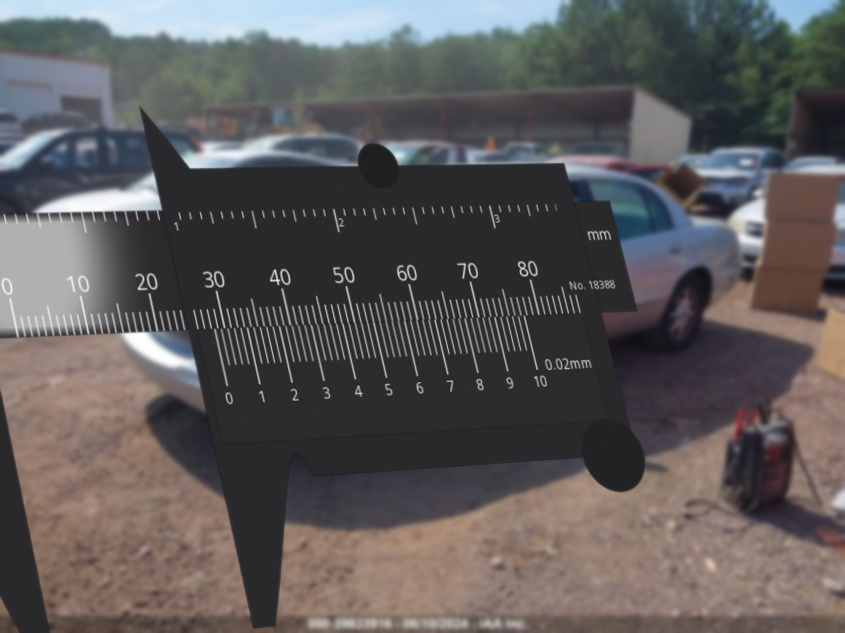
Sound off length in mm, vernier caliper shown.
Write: 28.5 mm
